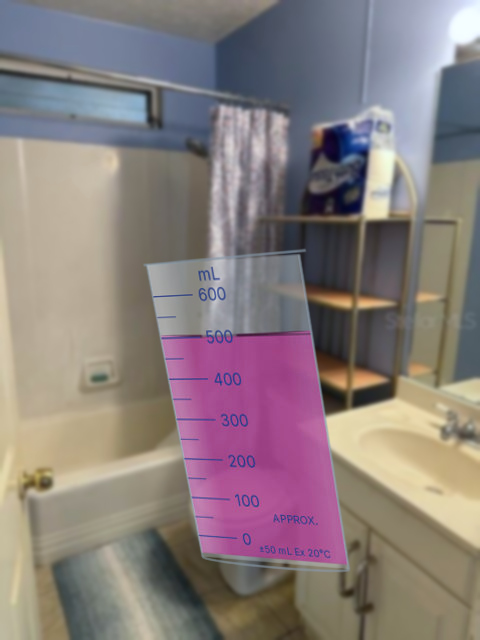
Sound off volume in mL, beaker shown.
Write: 500 mL
